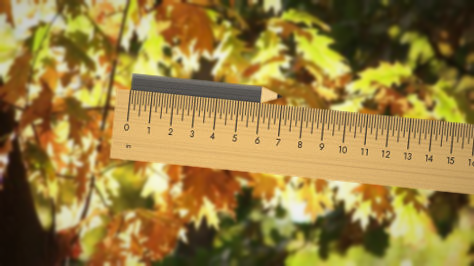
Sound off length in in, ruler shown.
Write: 7 in
